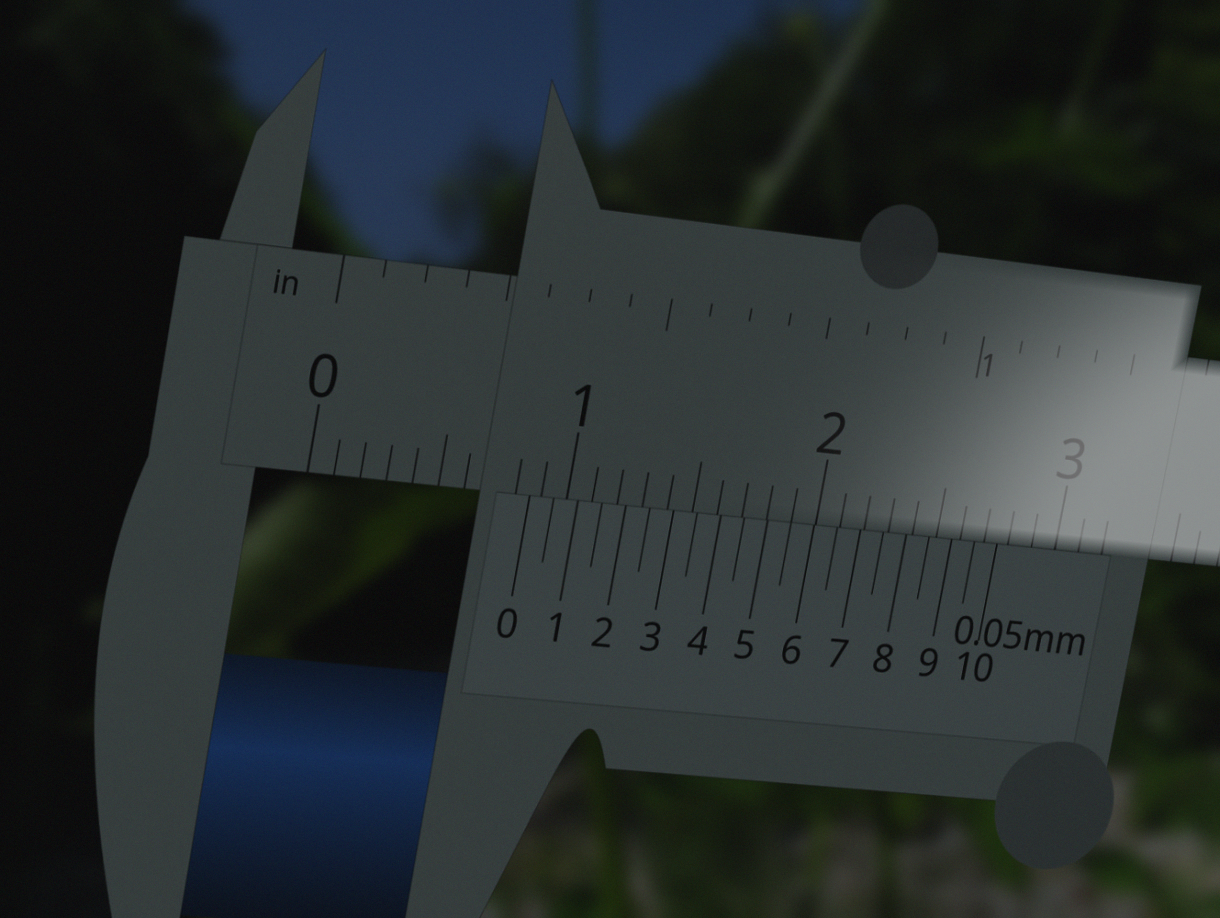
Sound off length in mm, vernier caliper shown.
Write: 8.55 mm
